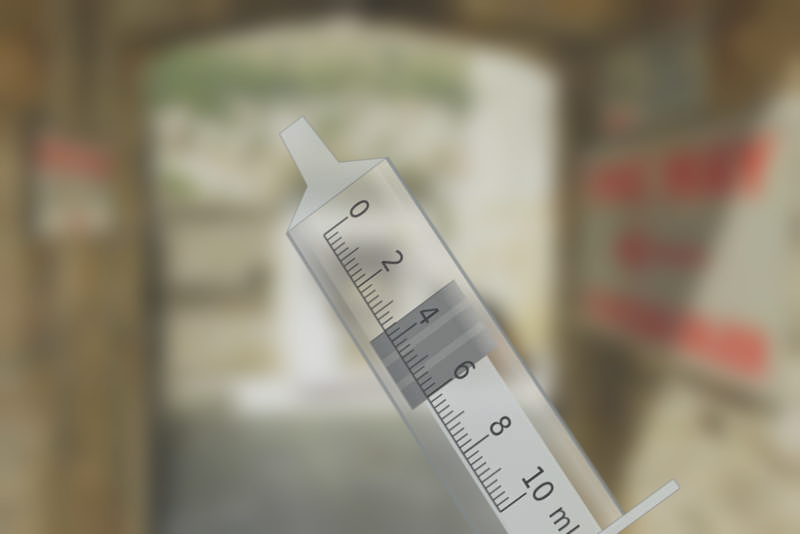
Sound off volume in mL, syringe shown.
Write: 3.6 mL
